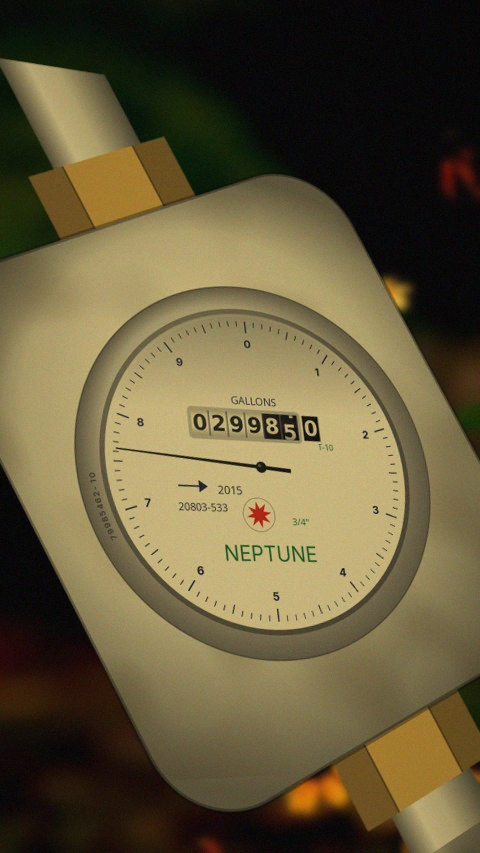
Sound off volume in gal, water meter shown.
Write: 299847.6 gal
